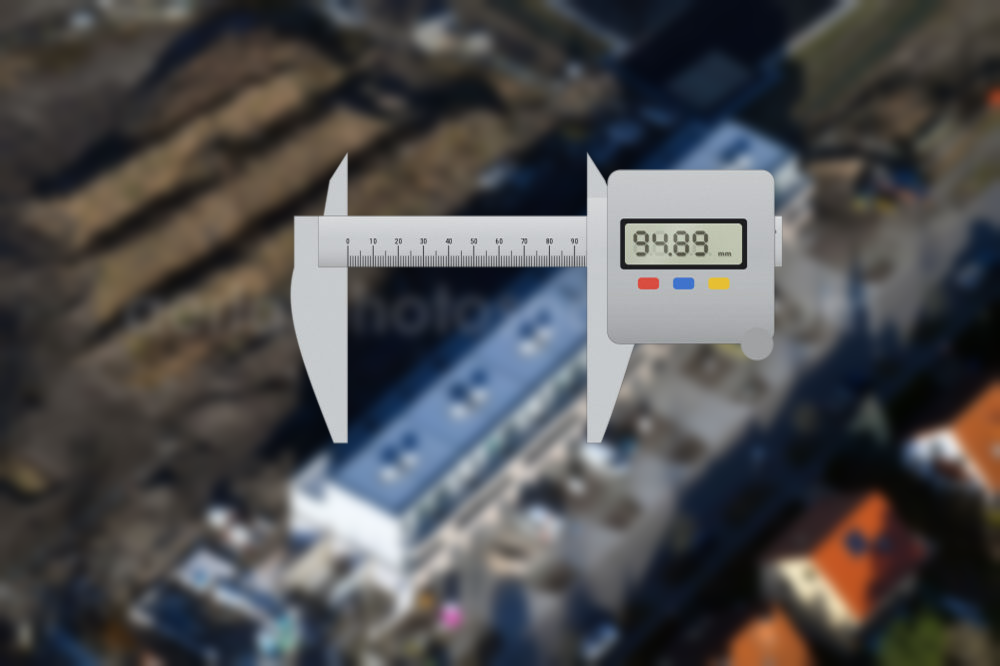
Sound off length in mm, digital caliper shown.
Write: 94.89 mm
